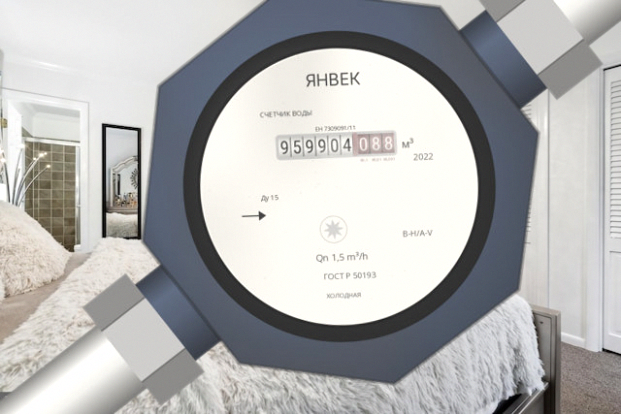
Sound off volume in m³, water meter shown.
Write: 959904.088 m³
